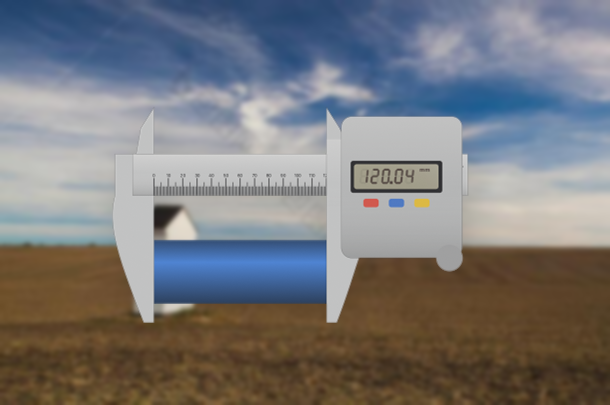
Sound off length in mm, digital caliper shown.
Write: 120.04 mm
